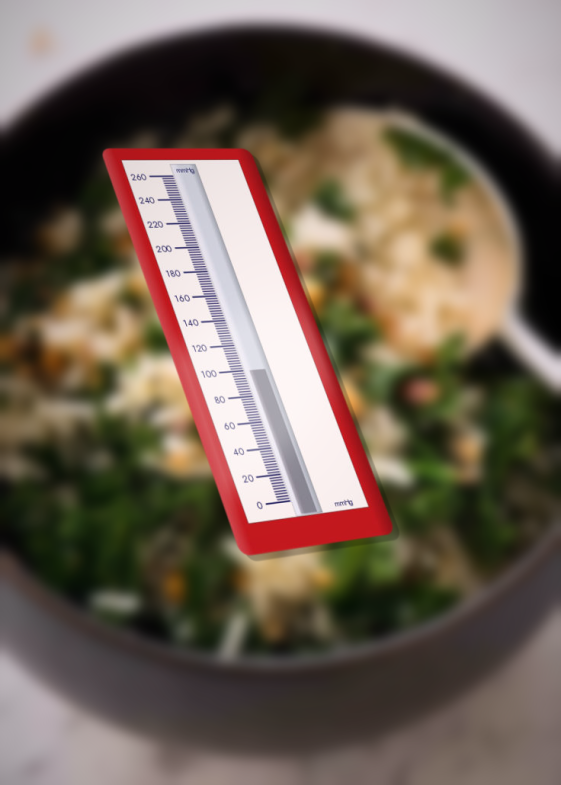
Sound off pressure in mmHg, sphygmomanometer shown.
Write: 100 mmHg
